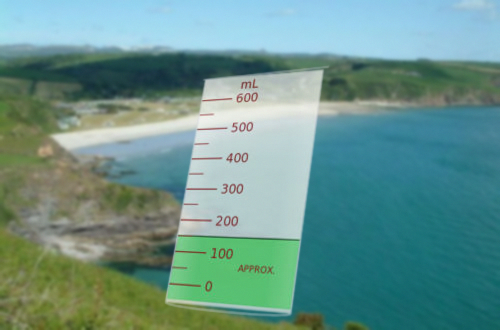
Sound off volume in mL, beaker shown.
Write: 150 mL
